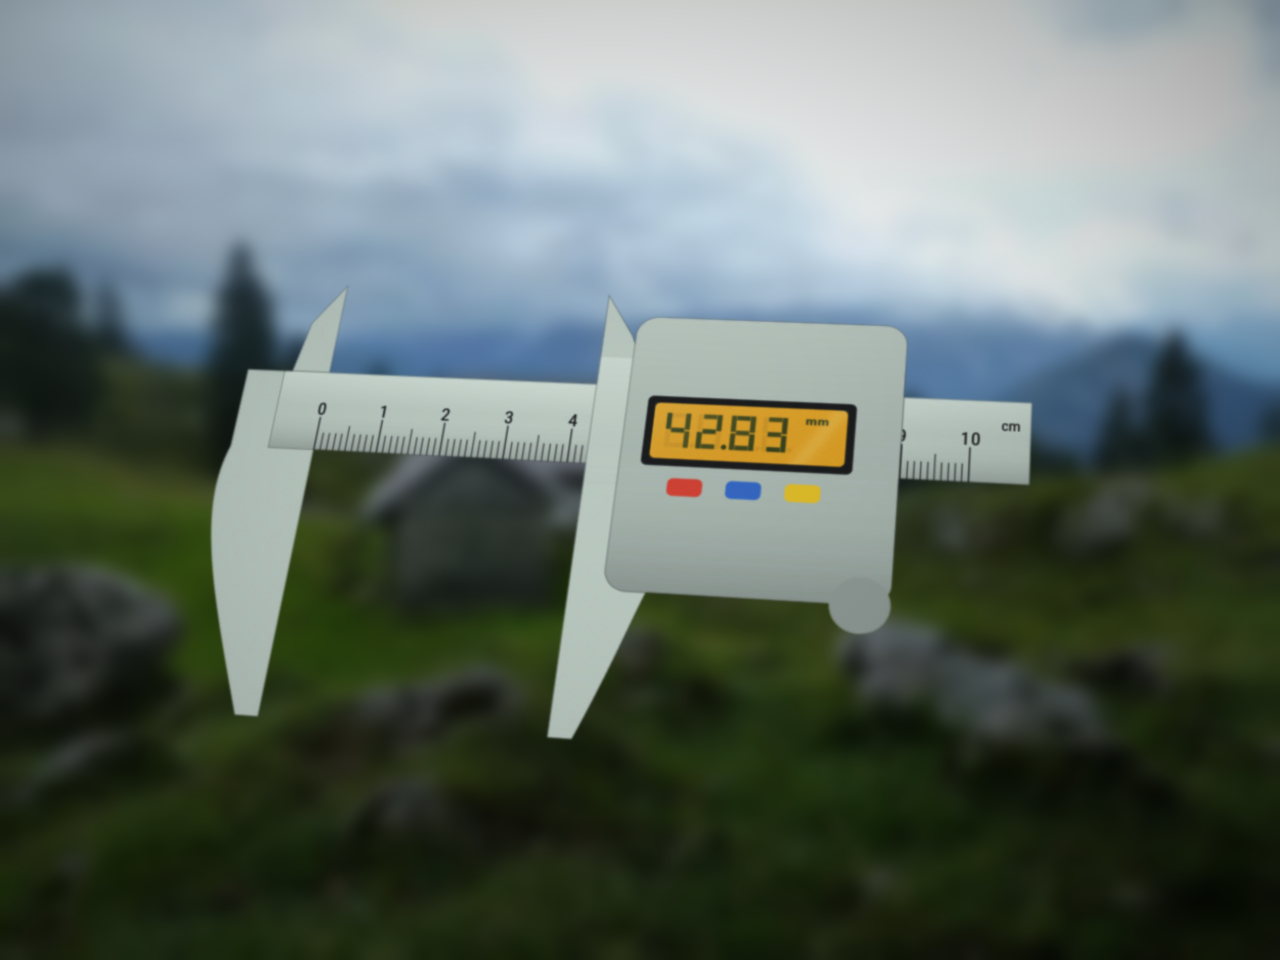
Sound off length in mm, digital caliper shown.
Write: 42.83 mm
